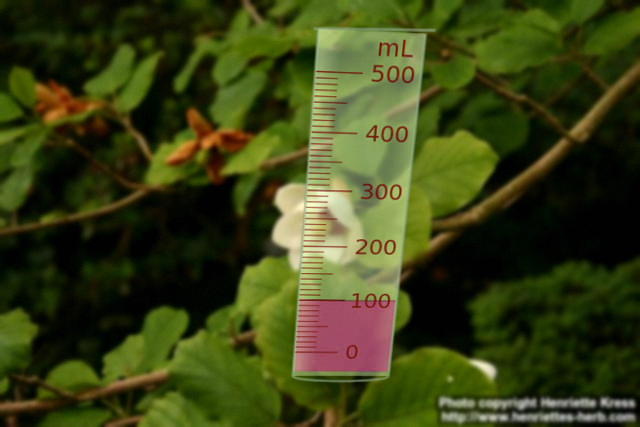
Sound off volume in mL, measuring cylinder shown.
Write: 100 mL
